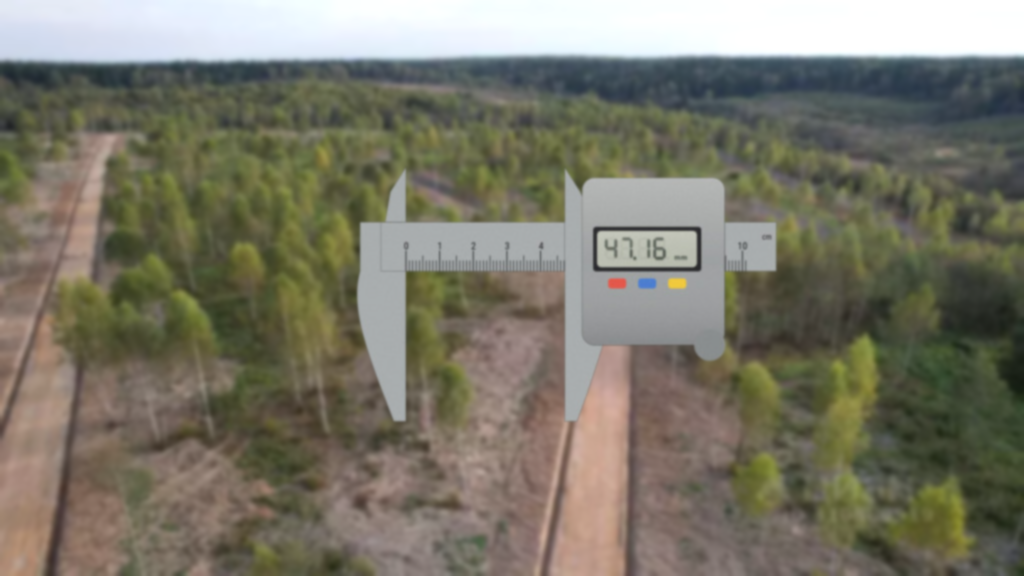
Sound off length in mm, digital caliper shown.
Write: 47.16 mm
